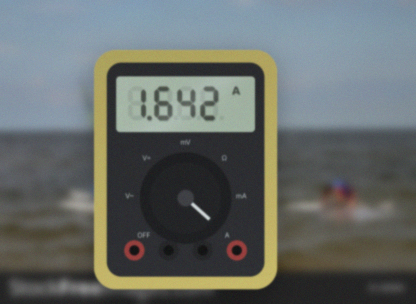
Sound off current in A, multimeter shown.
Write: 1.642 A
